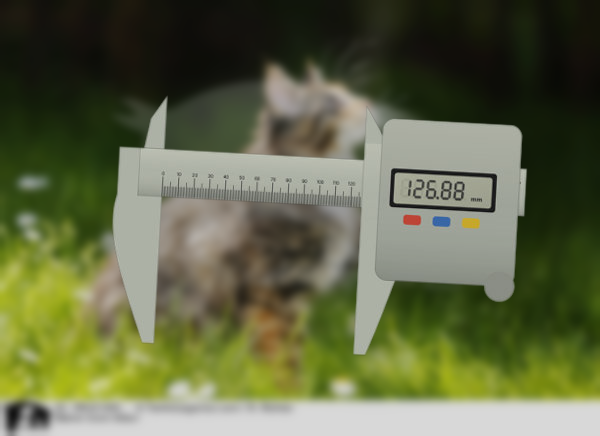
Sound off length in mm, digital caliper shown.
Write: 126.88 mm
